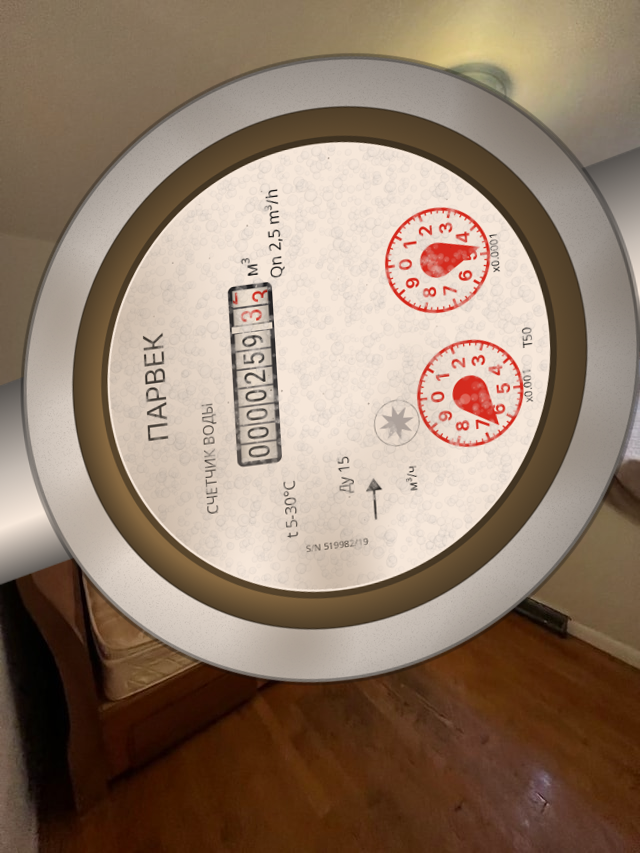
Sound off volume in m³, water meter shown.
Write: 259.3264 m³
